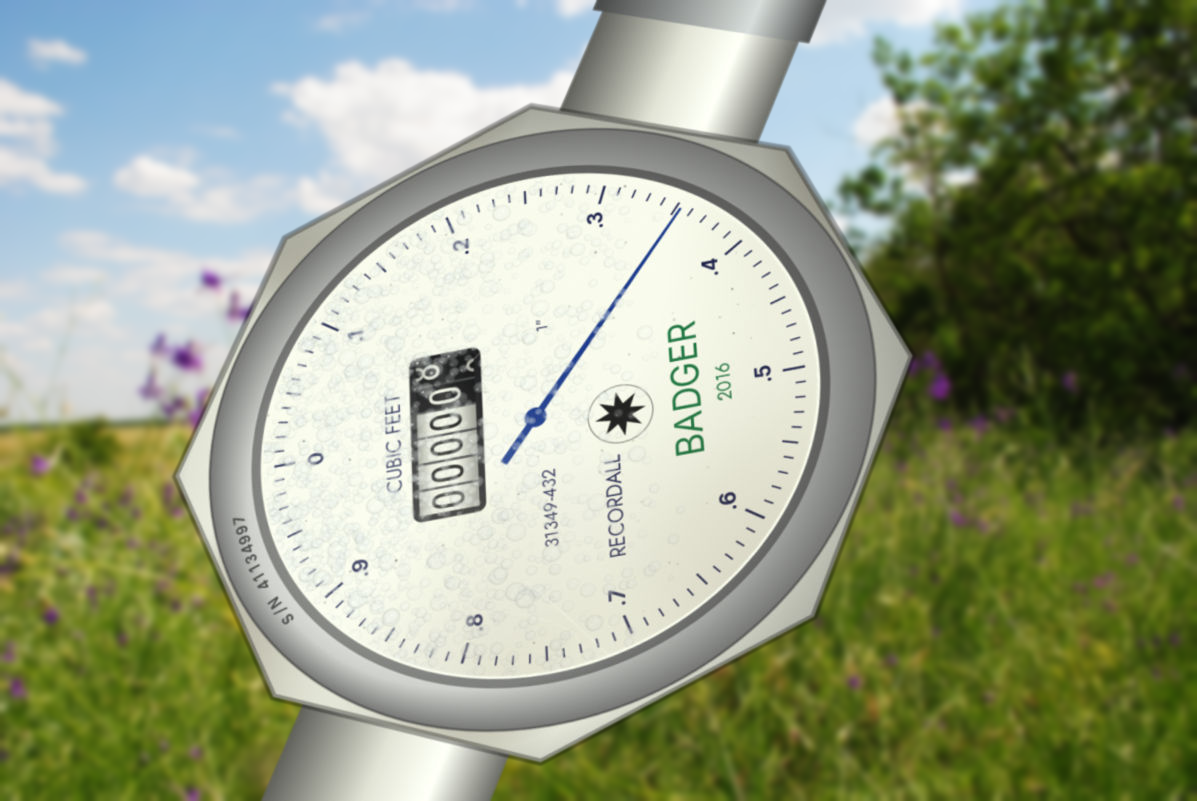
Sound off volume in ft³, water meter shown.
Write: 8.35 ft³
